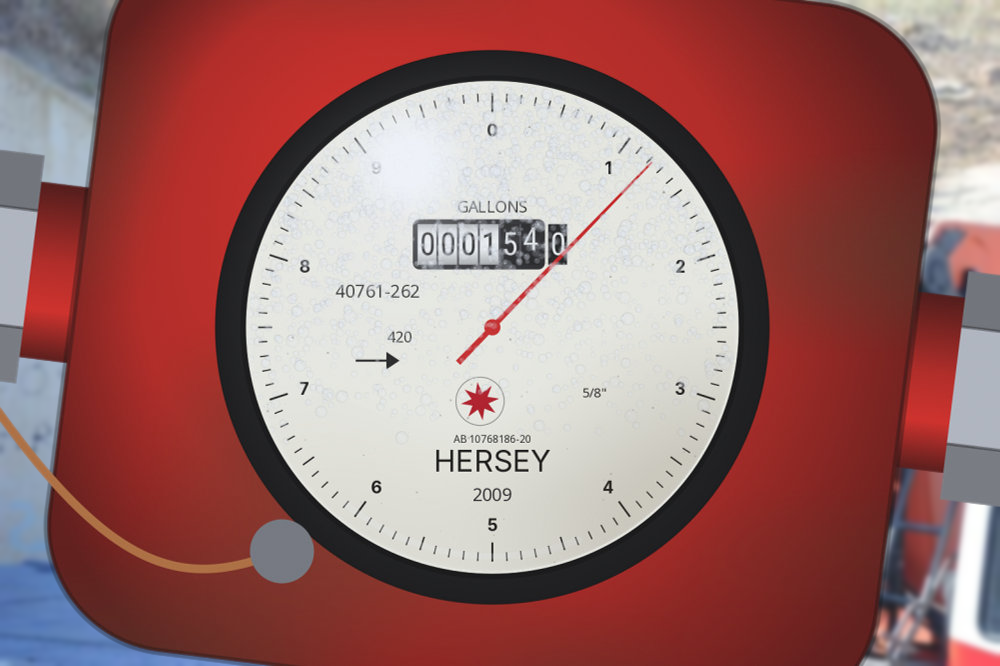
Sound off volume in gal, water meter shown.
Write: 1541.2 gal
